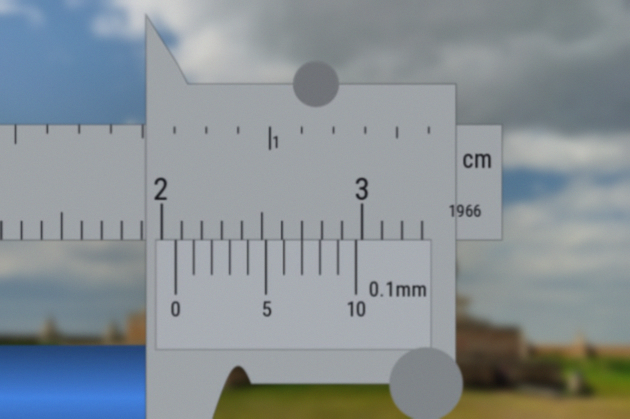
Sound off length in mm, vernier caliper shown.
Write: 20.7 mm
